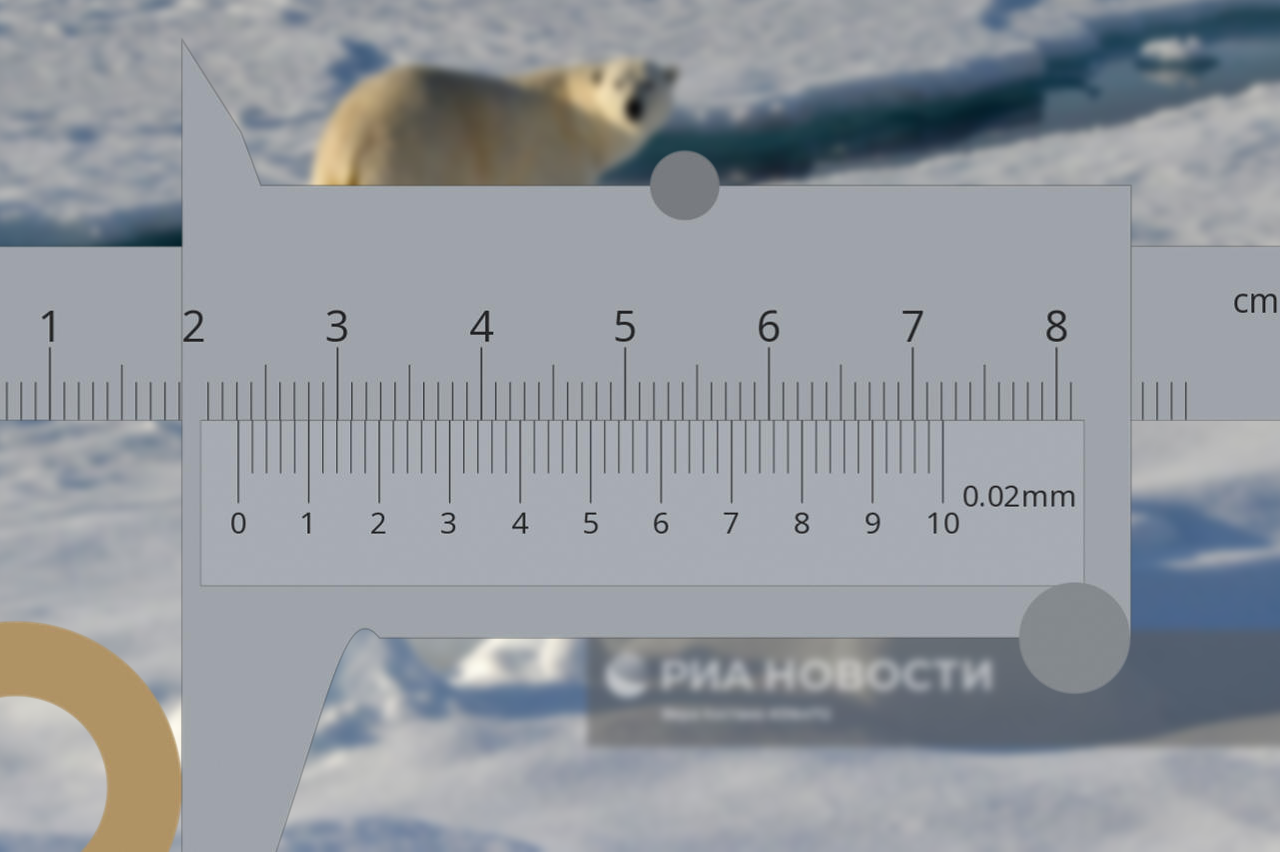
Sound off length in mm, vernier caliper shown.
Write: 23.1 mm
